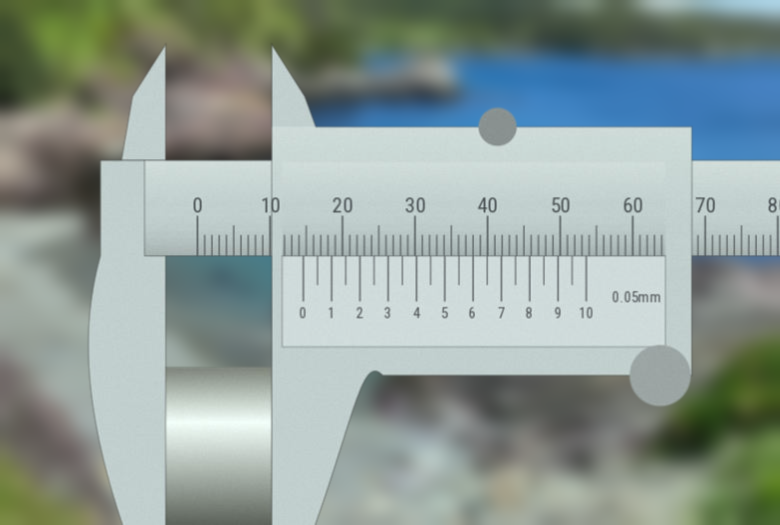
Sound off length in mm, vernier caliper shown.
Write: 14.6 mm
